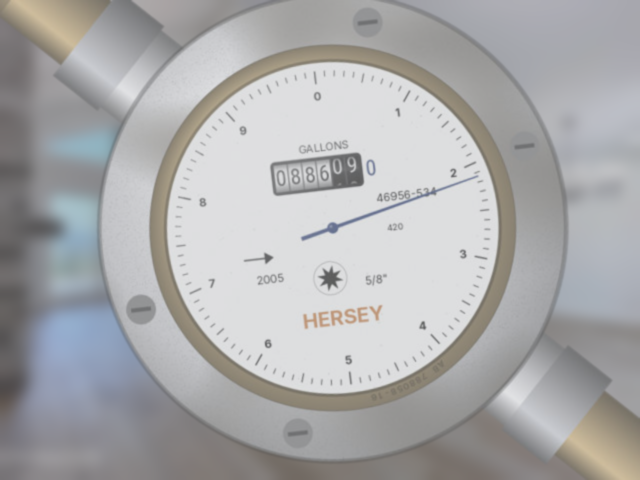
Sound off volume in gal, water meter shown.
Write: 886092.1 gal
